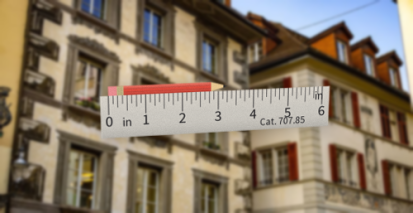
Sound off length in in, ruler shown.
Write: 3.25 in
